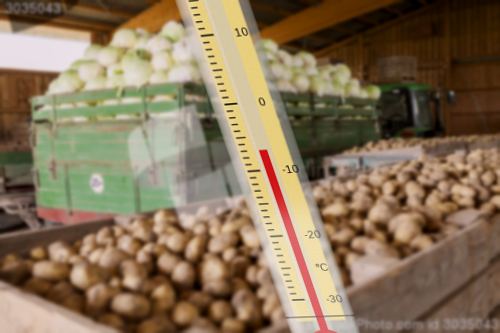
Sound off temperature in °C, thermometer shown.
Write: -7 °C
